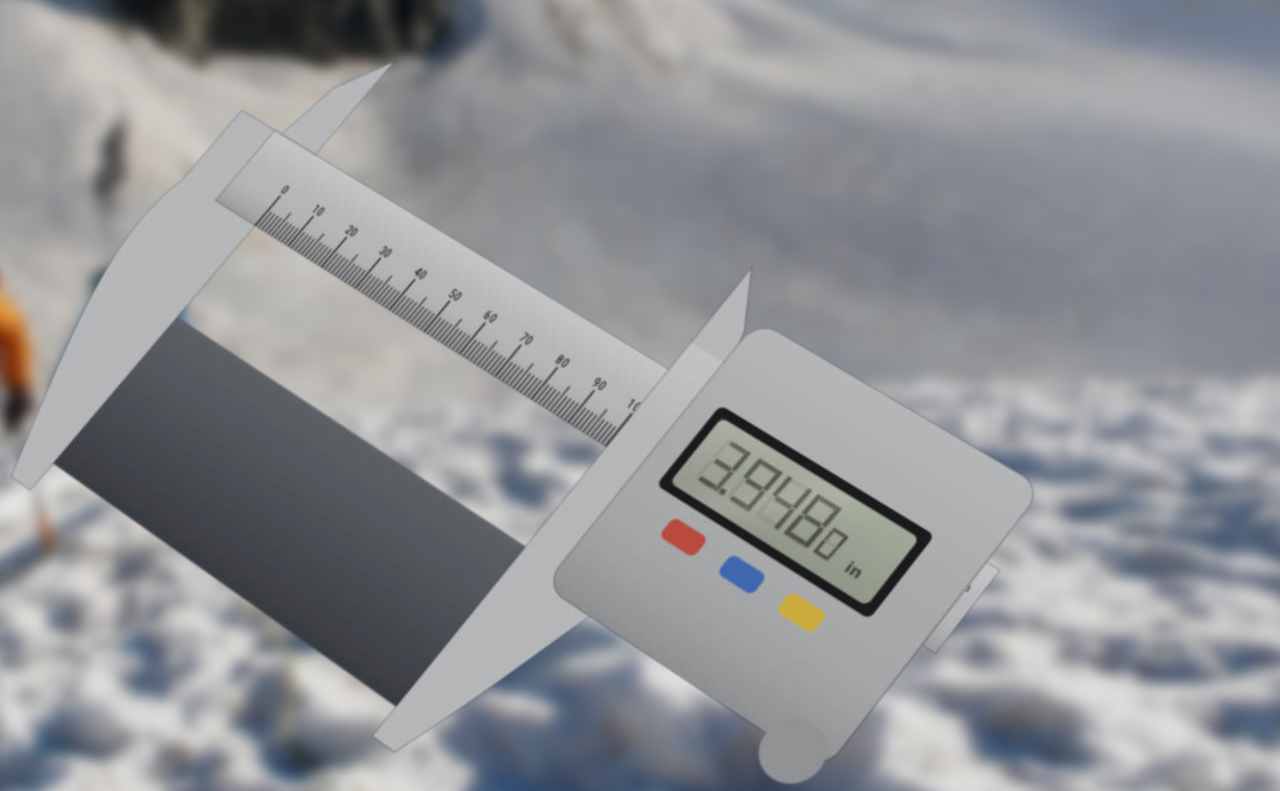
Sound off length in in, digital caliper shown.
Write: 3.9480 in
